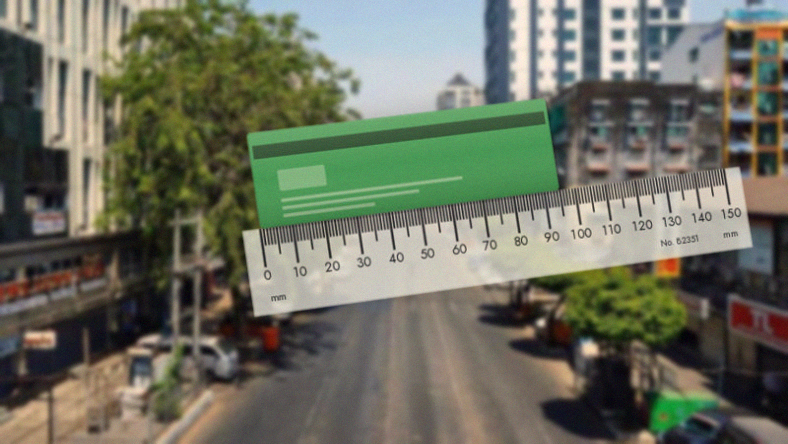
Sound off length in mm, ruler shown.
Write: 95 mm
